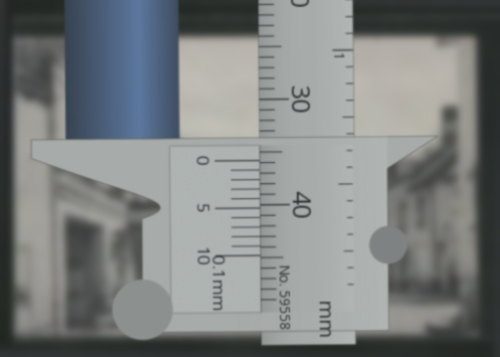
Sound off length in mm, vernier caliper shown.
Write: 35.8 mm
